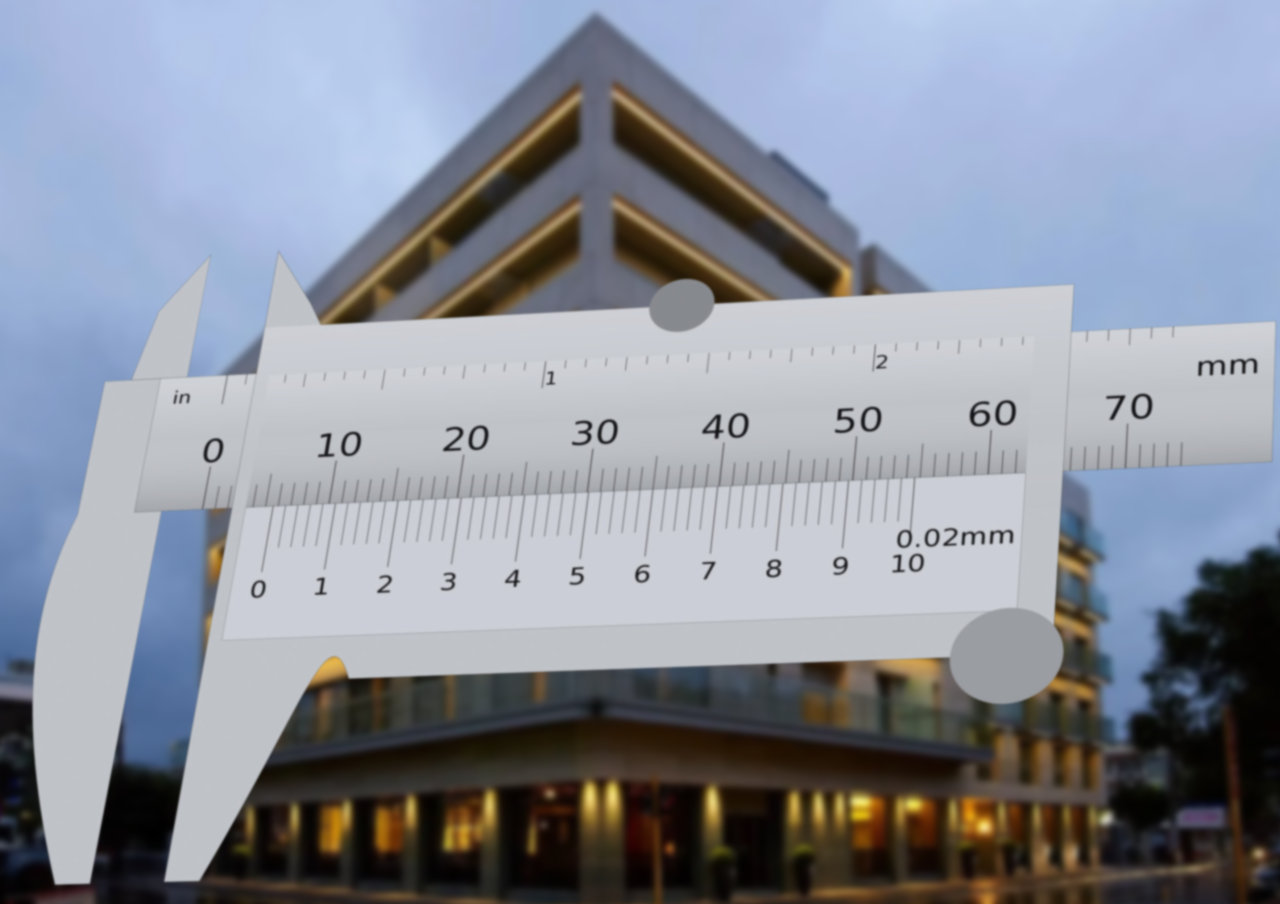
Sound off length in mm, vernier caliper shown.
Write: 5.6 mm
